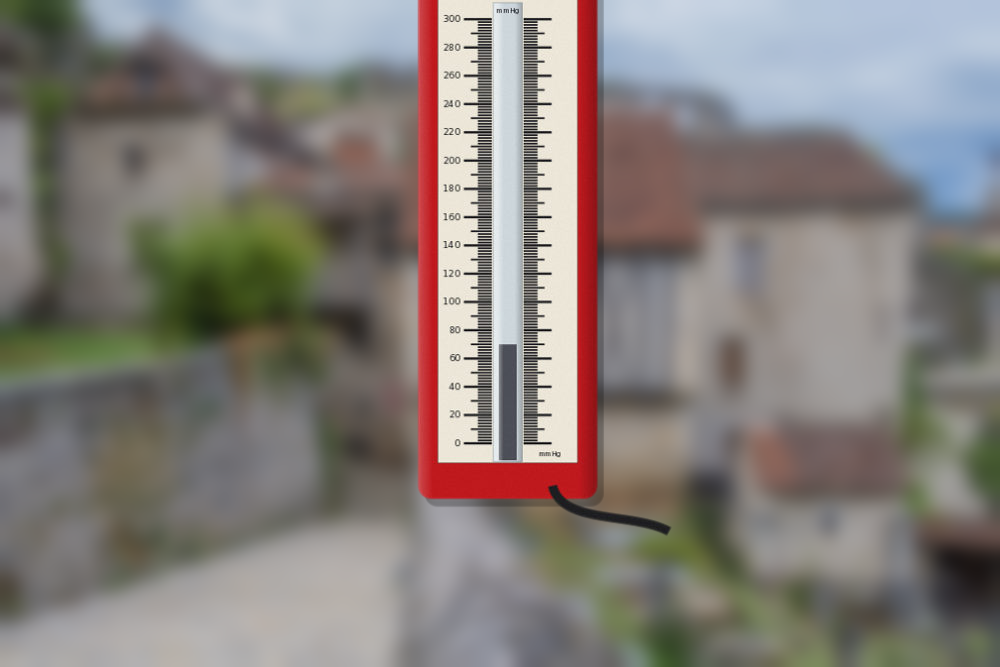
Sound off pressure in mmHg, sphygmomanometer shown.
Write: 70 mmHg
